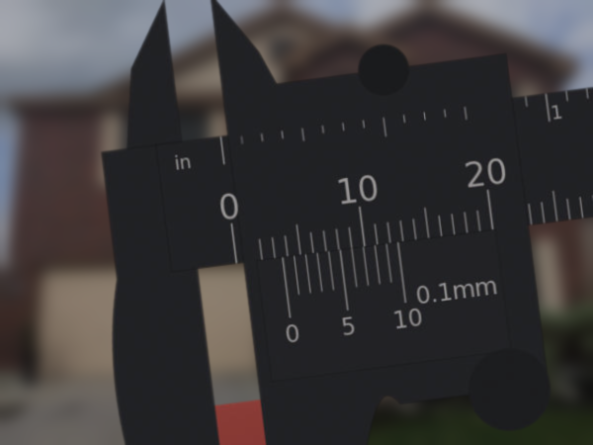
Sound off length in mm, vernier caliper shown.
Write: 3.6 mm
